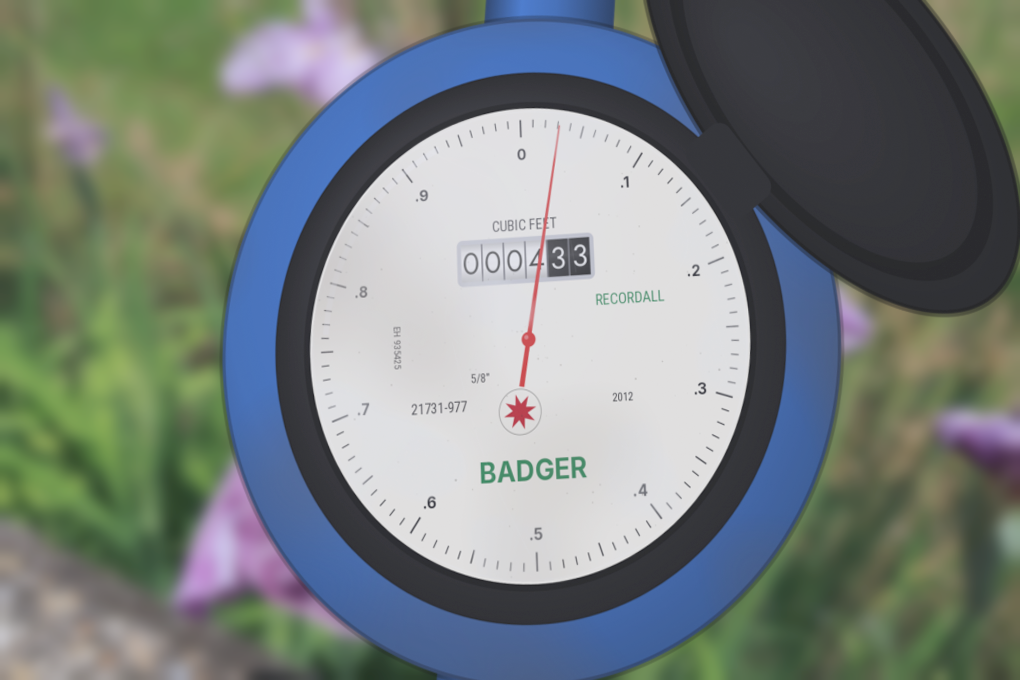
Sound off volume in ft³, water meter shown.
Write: 433.03 ft³
